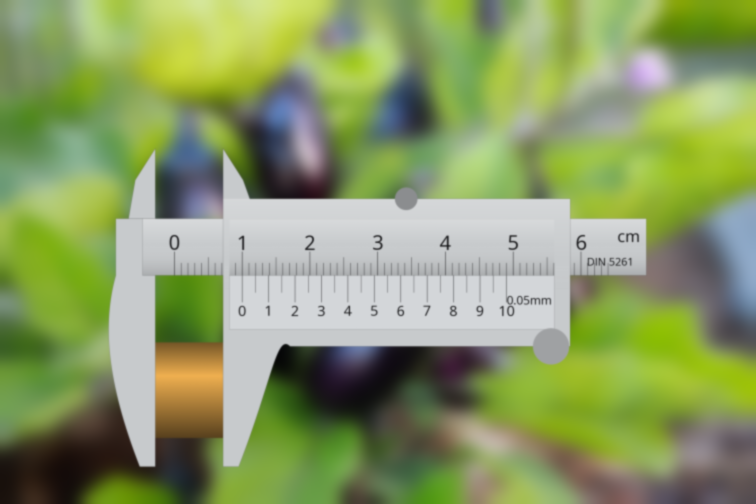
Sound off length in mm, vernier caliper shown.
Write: 10.0 mm
